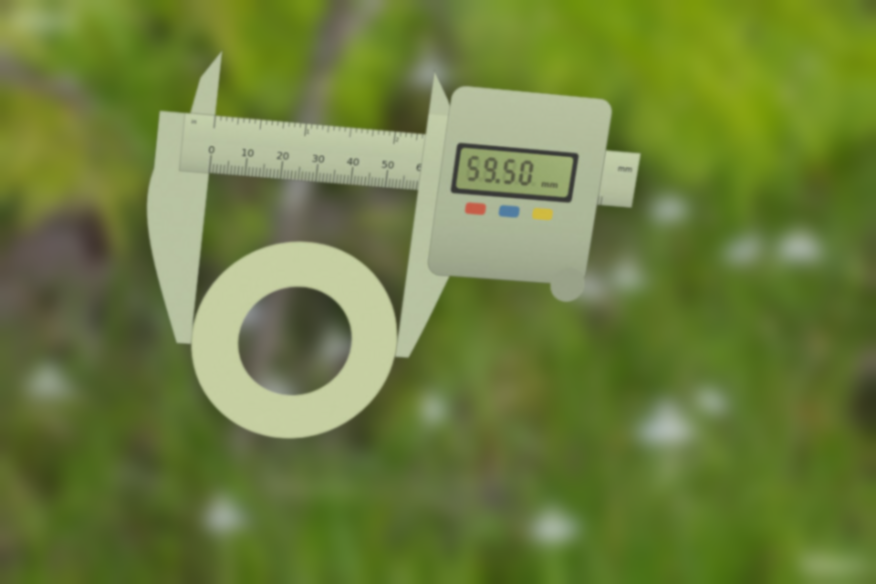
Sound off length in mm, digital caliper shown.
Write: 59.50 mm
